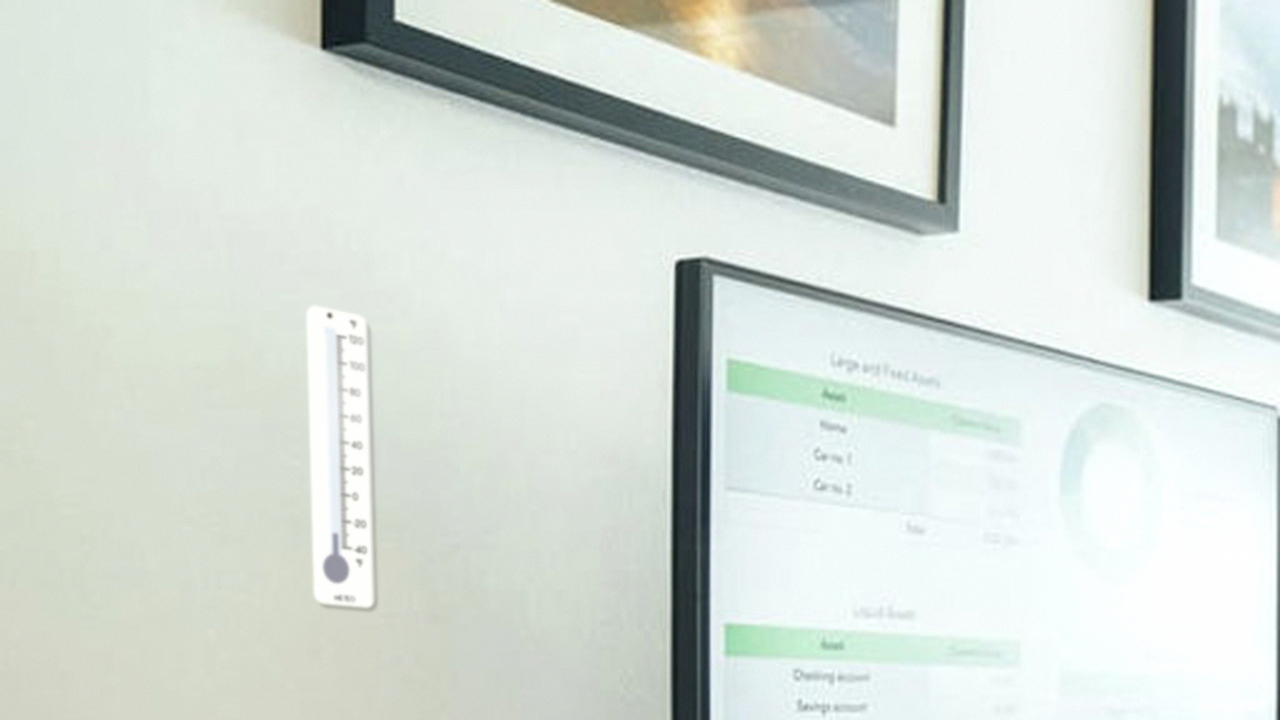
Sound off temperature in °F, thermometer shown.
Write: -30 °F
